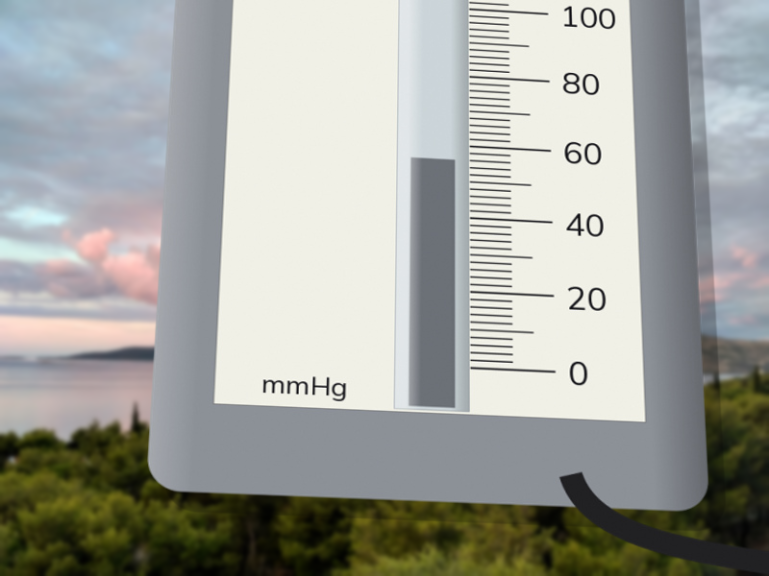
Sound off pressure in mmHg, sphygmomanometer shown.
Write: 56 mmHg
